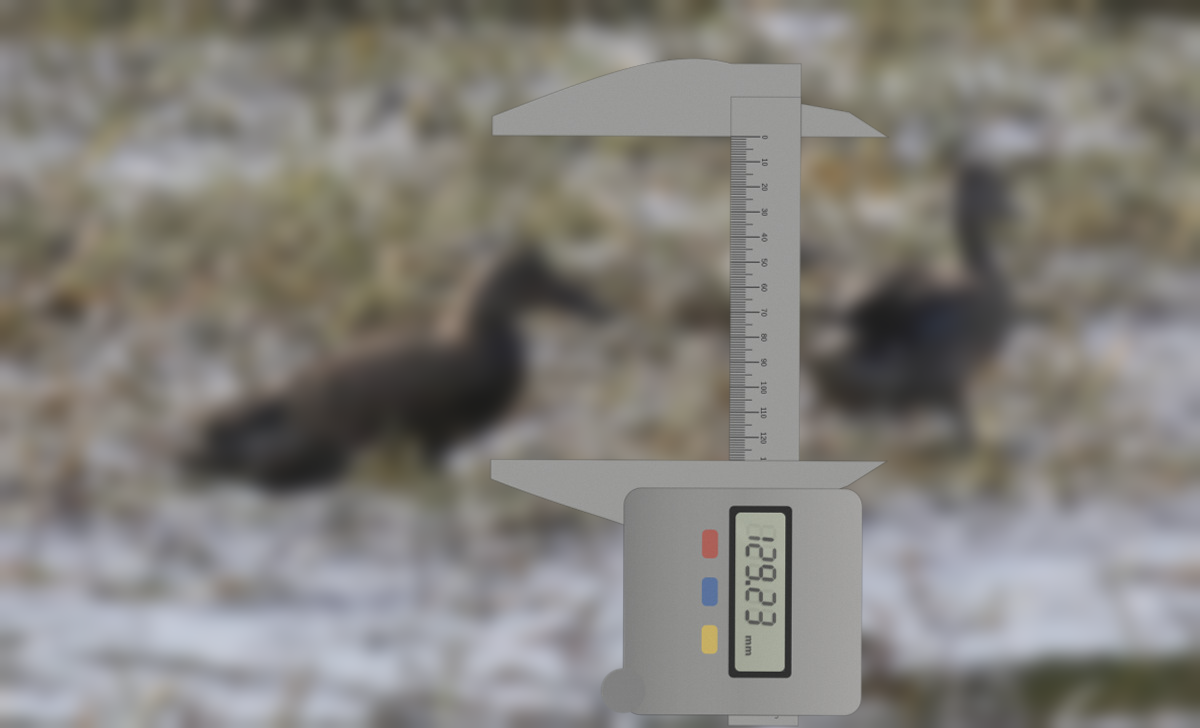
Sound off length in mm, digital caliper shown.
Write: 129.23 mm
